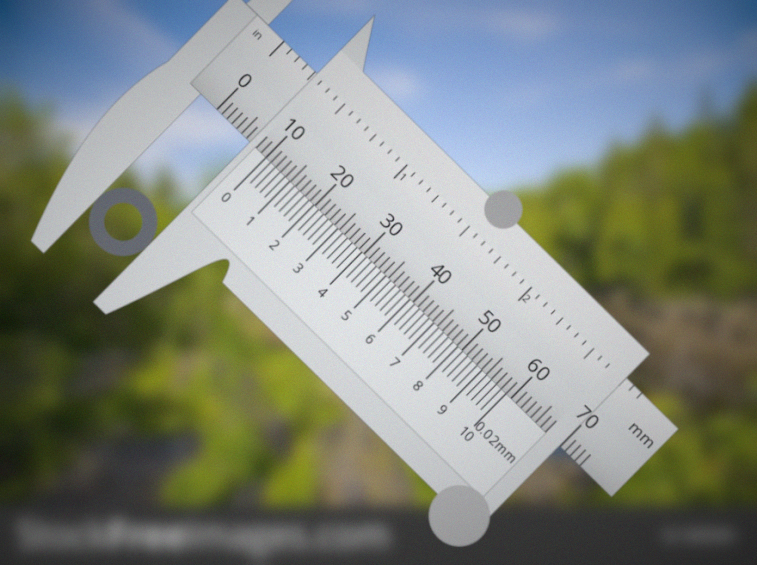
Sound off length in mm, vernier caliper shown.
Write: 10.0 mm
